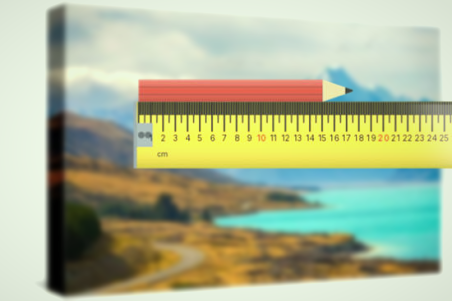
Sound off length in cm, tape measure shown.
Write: 17.5 cm
